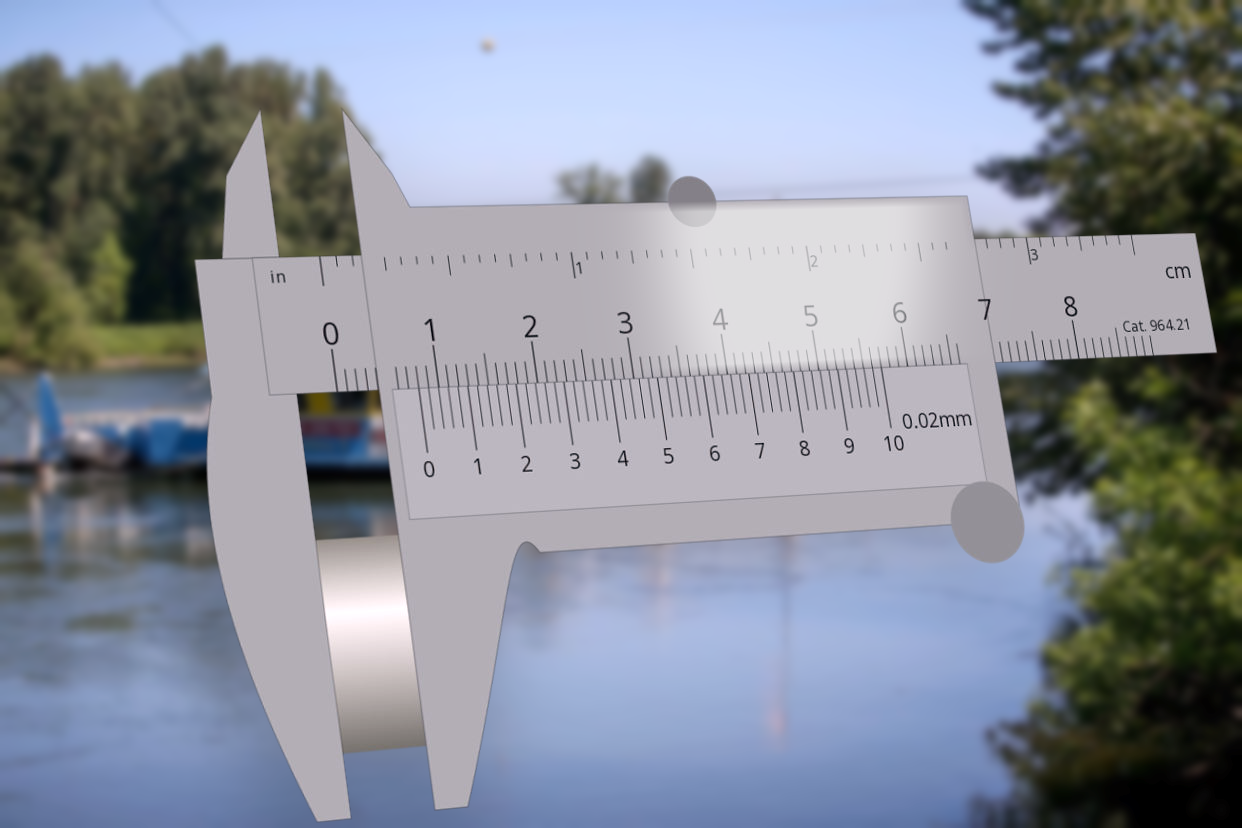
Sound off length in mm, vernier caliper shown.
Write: 8.0 mm
